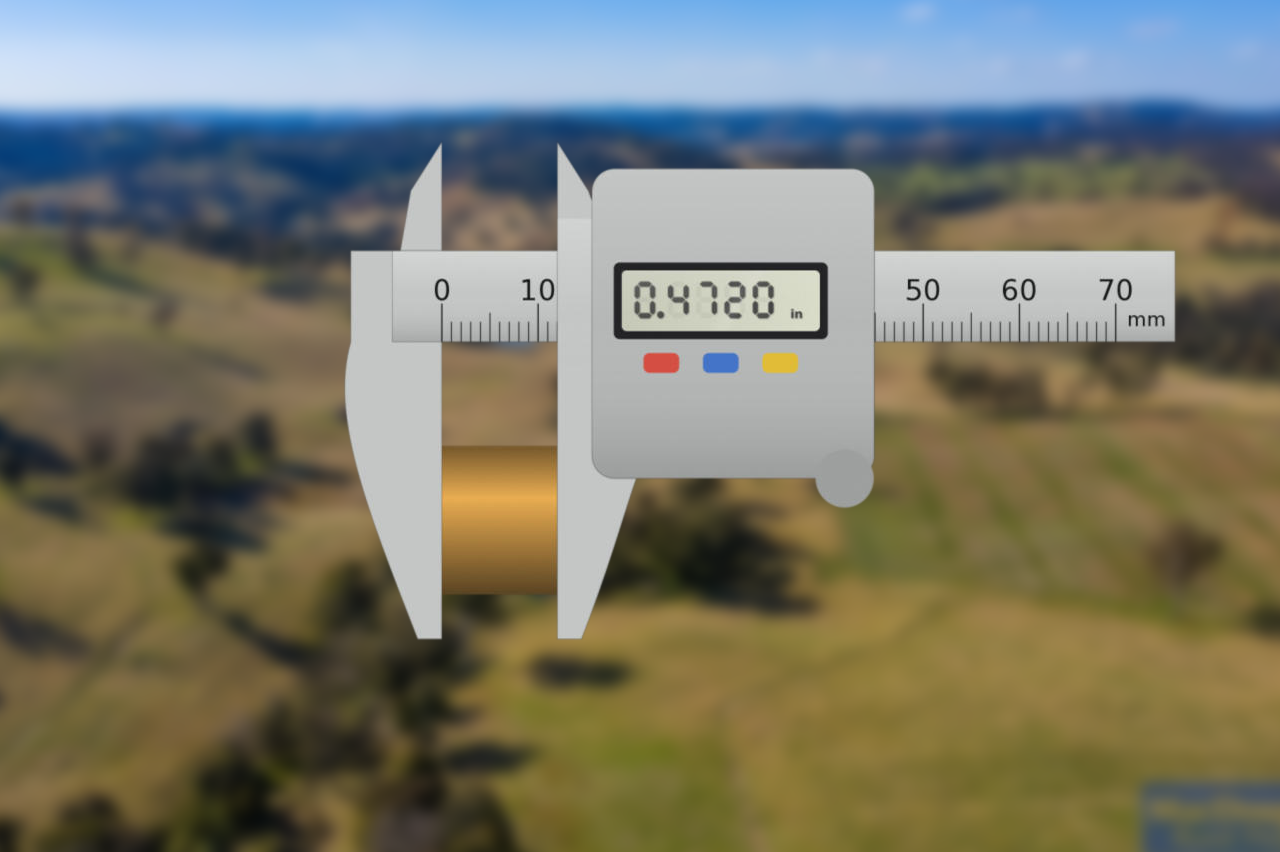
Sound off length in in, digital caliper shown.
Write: 0.4720 in
